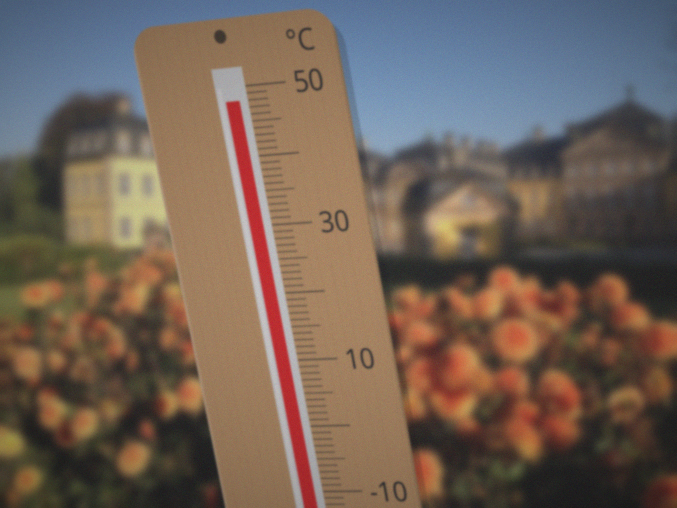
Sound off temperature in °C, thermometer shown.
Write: 48 °C
